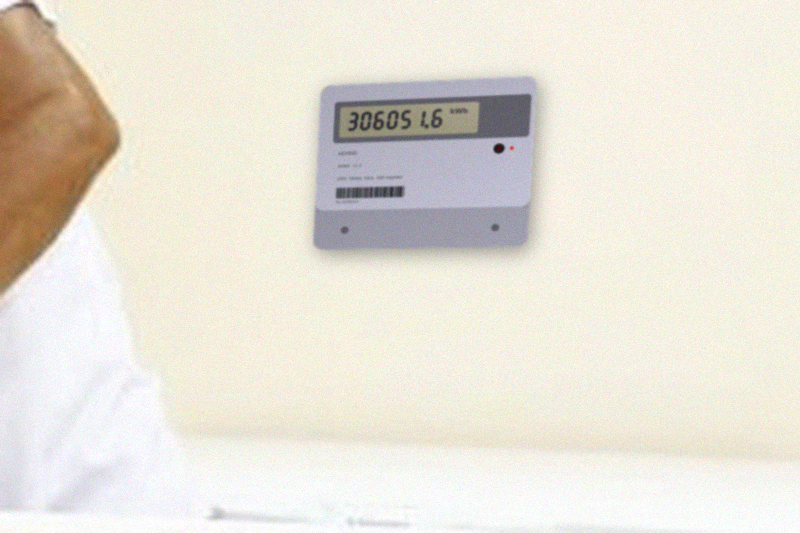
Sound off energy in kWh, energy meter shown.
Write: 306051.6 kWh
